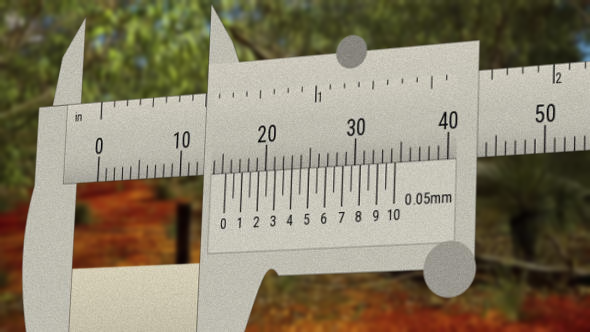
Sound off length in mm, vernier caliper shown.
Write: 15.4 mm
